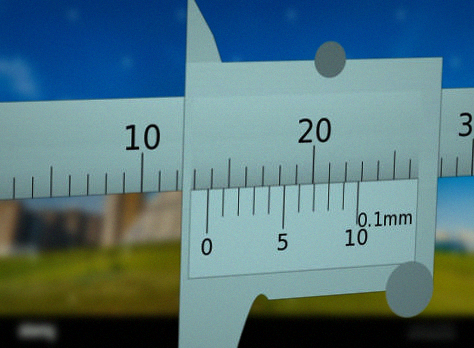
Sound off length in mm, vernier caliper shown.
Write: 13.8 mm
